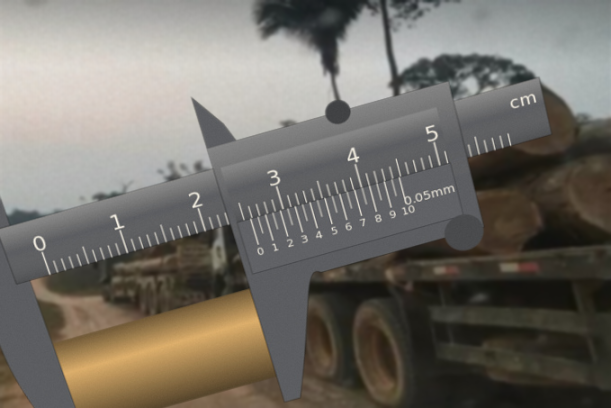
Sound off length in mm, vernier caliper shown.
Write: 25.8 mm
